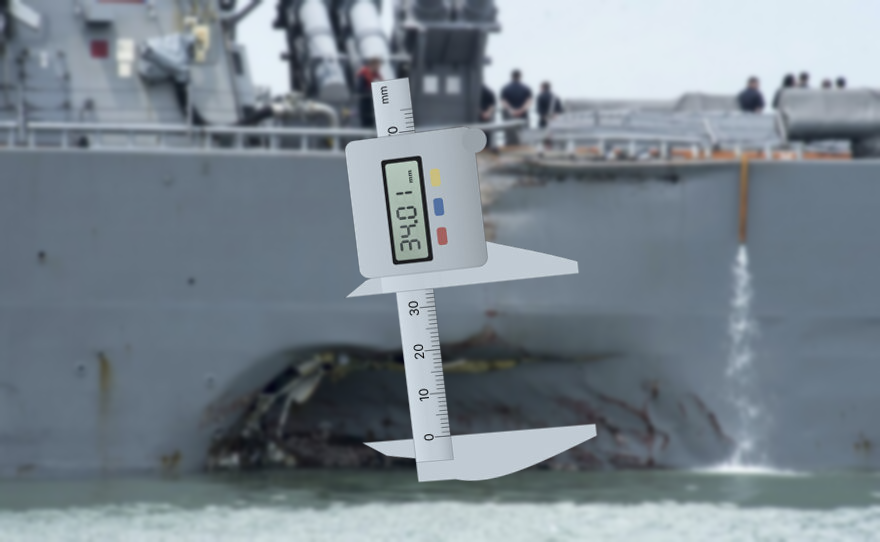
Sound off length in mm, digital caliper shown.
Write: 34.01 mm
